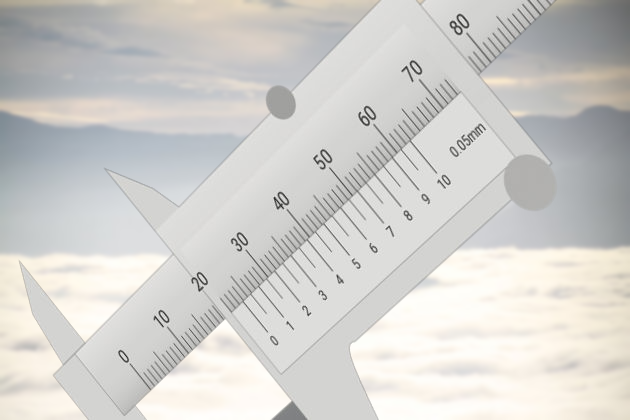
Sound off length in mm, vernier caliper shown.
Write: 23.8 mm
